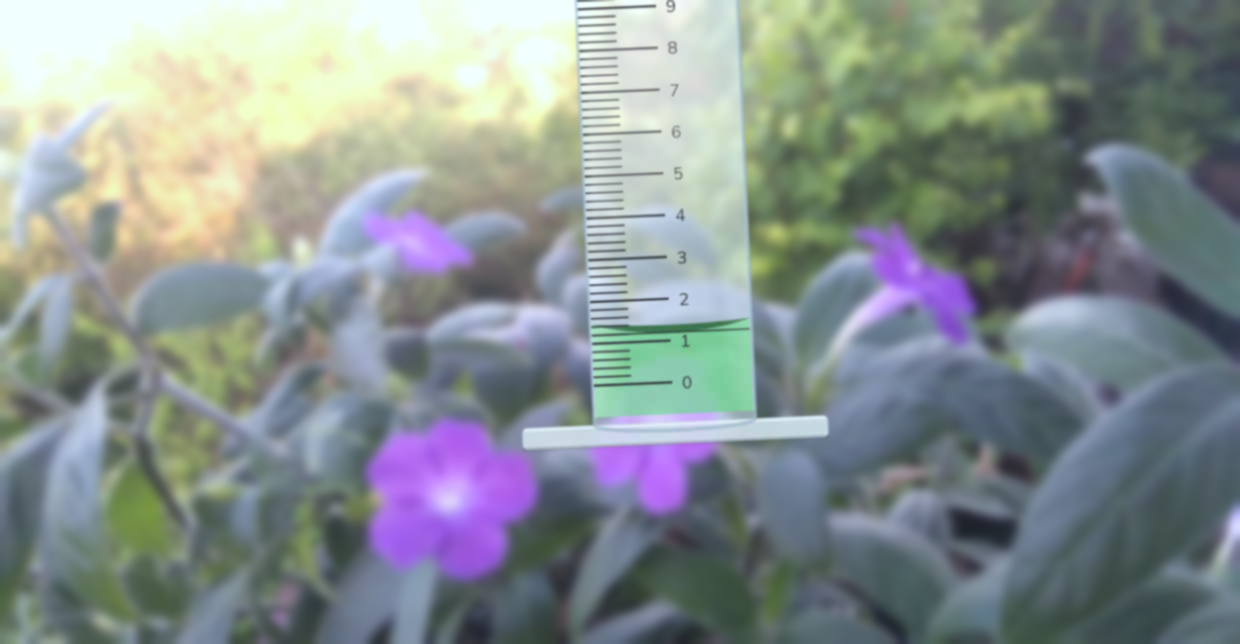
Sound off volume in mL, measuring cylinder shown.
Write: 1.2 mL
